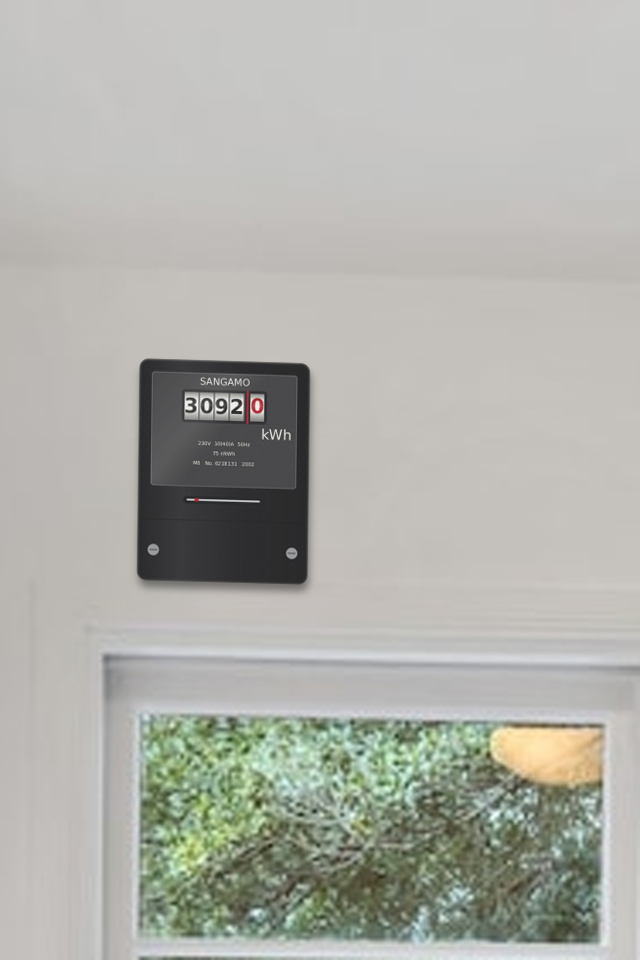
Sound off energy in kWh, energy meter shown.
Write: 3092.0 kWh
